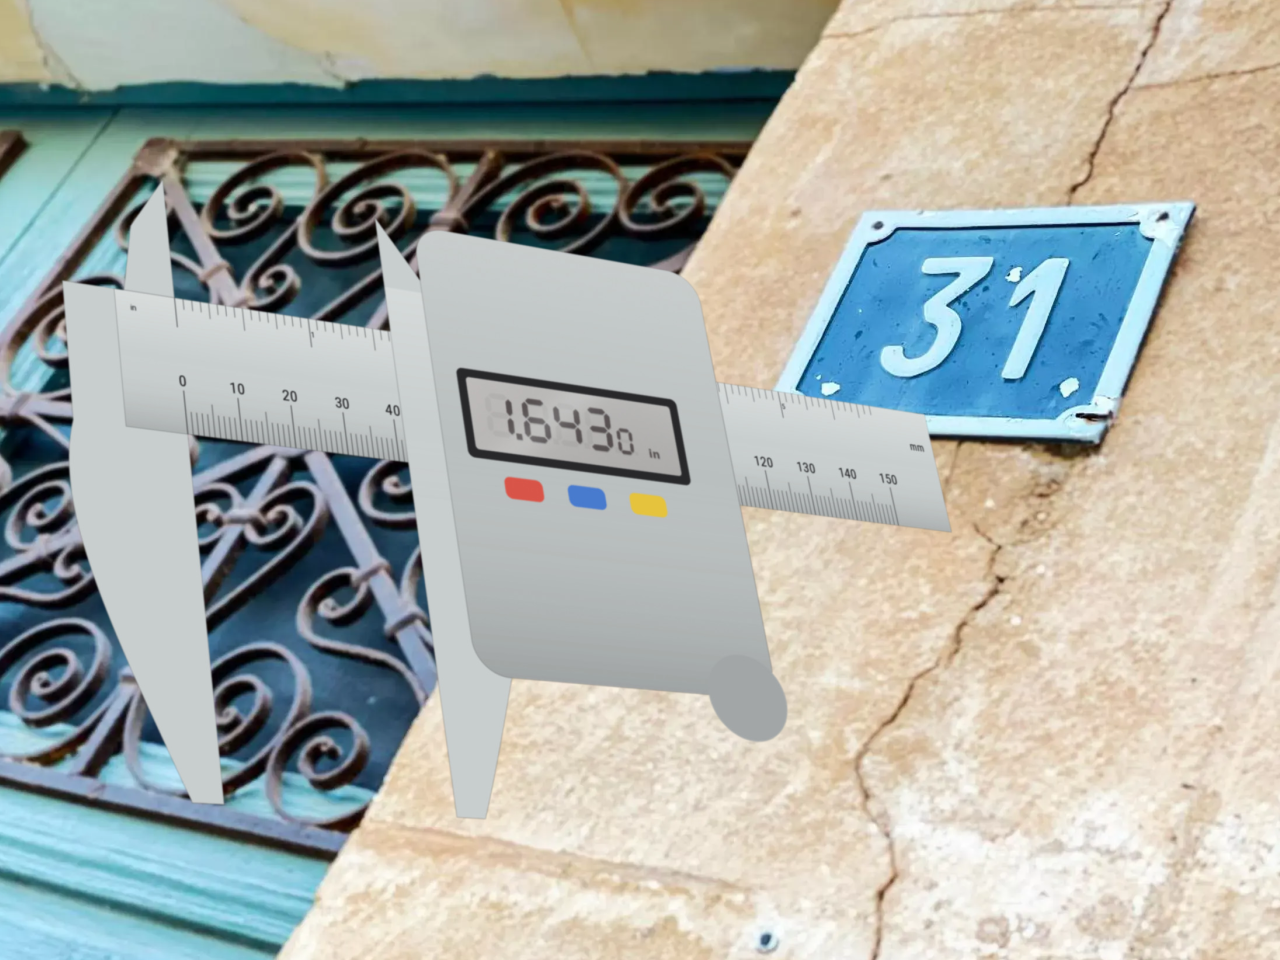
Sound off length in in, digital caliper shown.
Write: 1.6430 in
